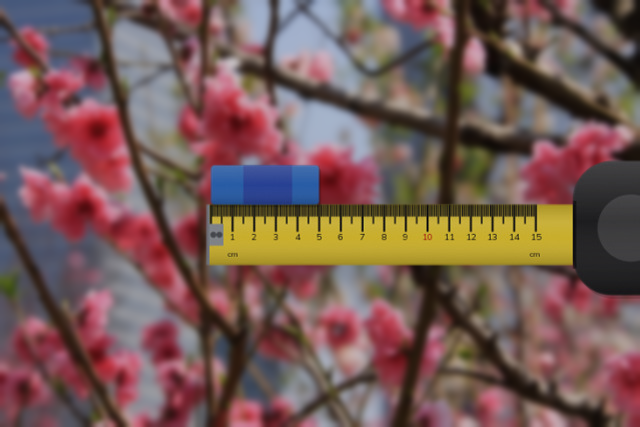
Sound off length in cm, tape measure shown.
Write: 5 cm
